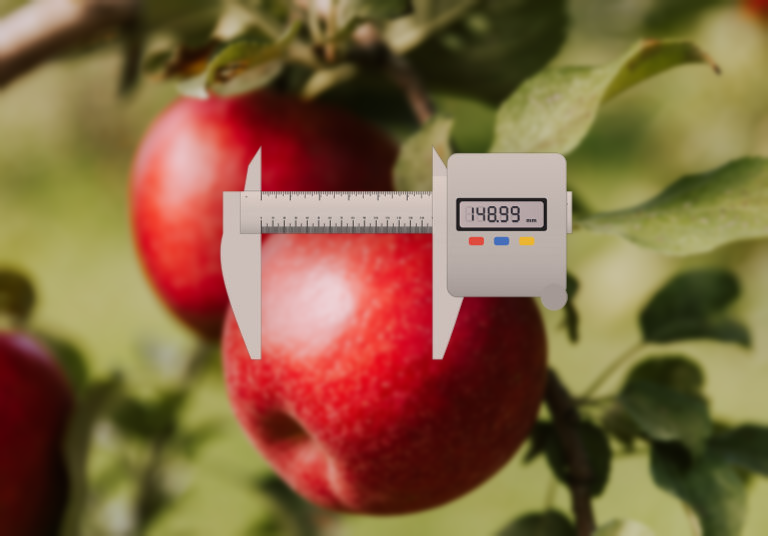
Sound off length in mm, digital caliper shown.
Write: 148.99 mm
